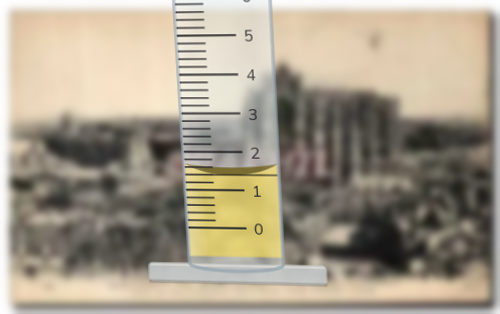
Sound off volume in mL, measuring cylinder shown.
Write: 1.4 mL
